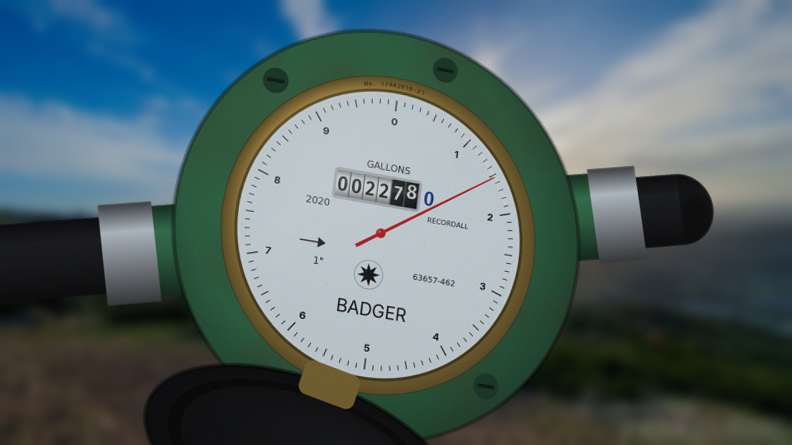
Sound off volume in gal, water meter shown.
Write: 22781.5 gal
